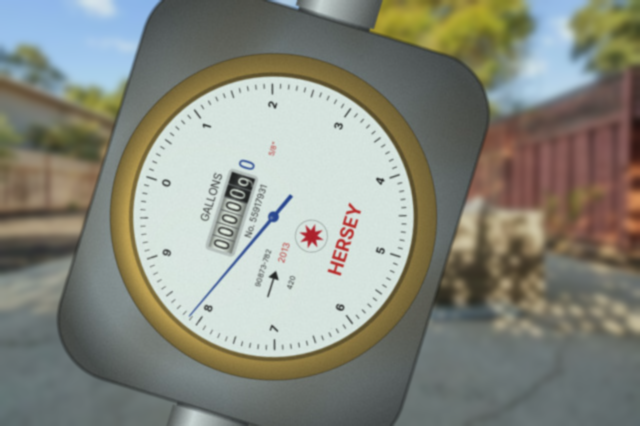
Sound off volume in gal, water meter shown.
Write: 88.1 gal
